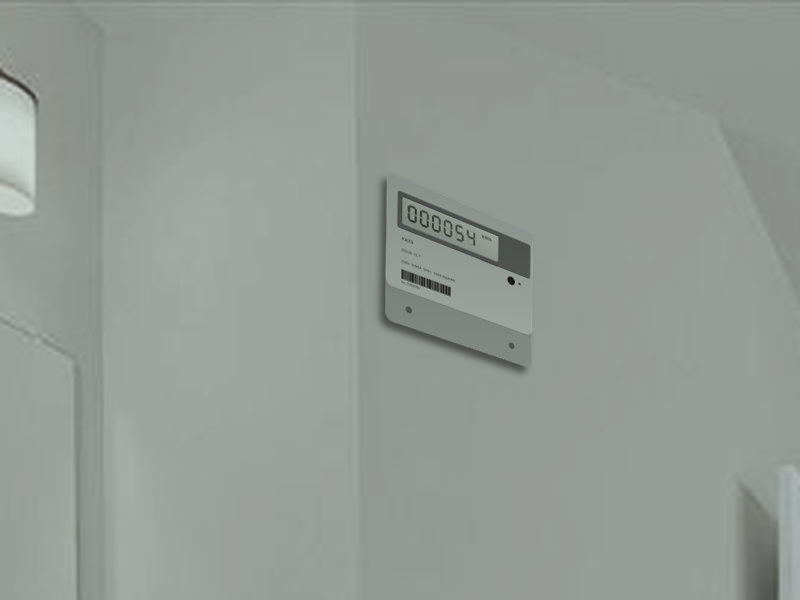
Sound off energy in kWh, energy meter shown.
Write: 54 kWh
